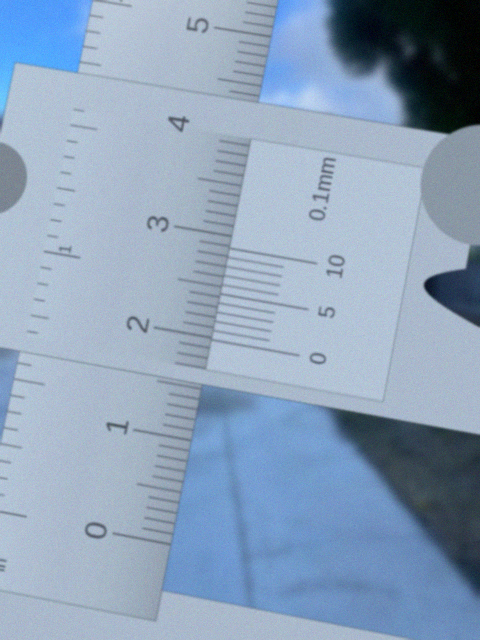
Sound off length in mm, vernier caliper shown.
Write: 19.8 mm
